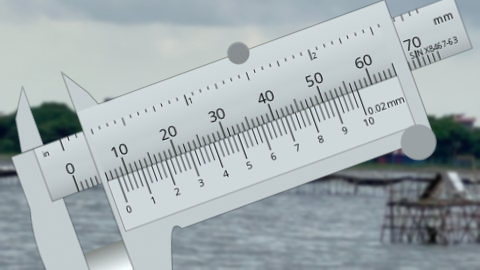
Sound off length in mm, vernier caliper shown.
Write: 8.0 mm
